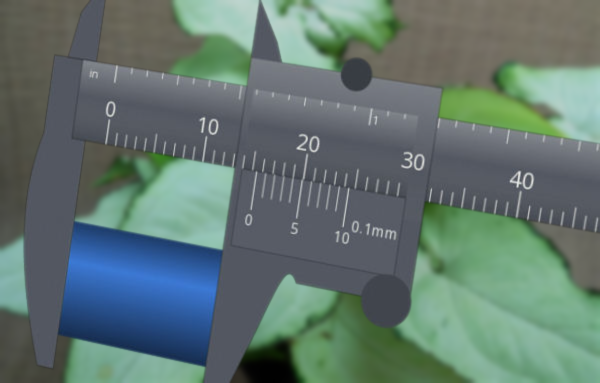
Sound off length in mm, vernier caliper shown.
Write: 15.4 mm
